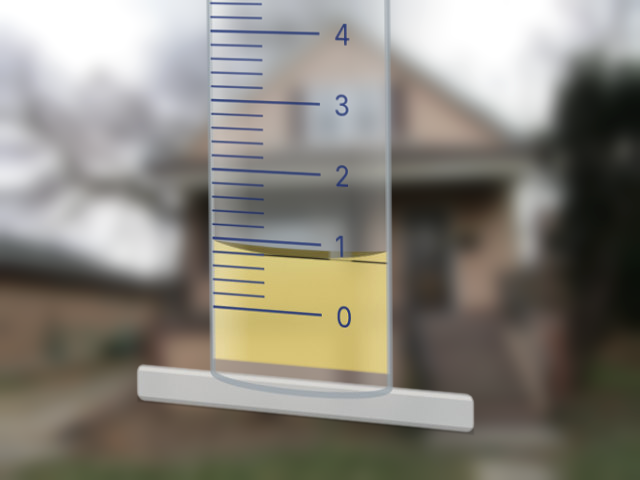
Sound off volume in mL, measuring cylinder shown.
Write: 0.8 mL
